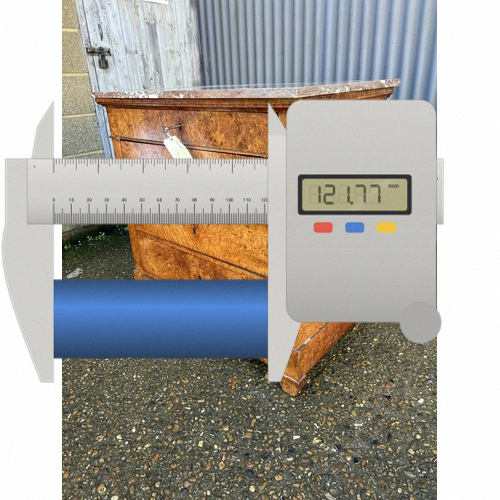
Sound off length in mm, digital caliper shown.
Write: 121.77 mm
